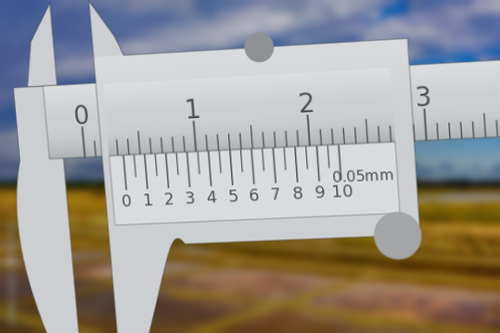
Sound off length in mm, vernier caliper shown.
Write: 3.5 mm
